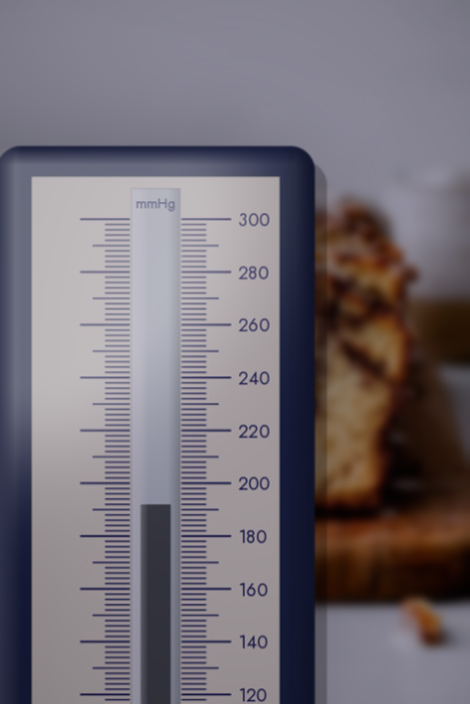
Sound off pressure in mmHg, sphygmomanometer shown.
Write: 192 mmHg
